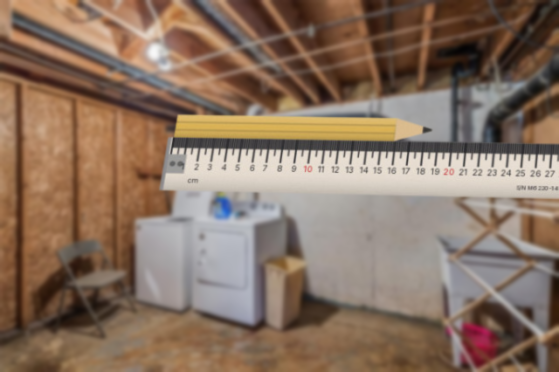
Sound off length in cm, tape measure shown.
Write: 18.5 cm
